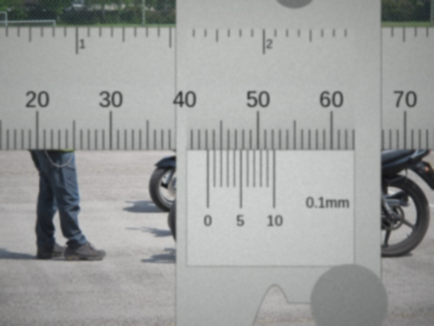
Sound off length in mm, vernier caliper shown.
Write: 43.2 mm
